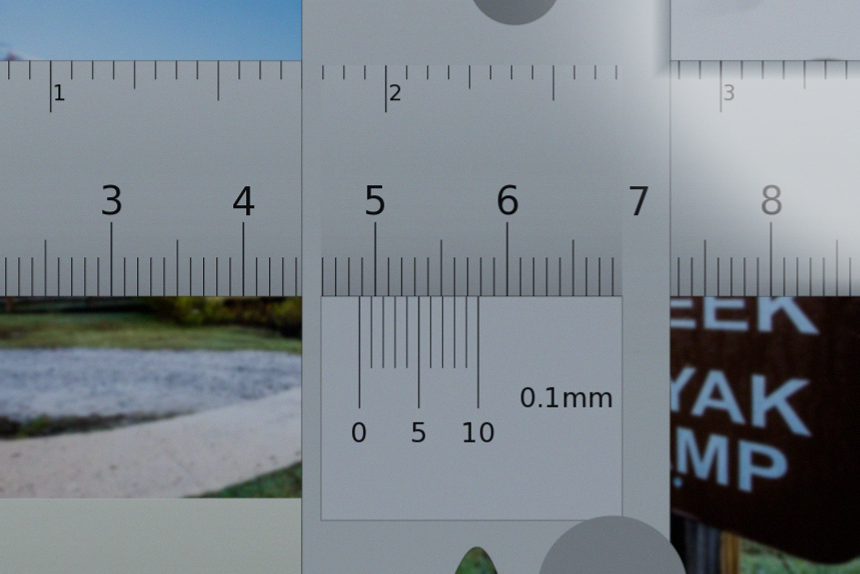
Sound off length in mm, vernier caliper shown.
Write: 48.8 mm
